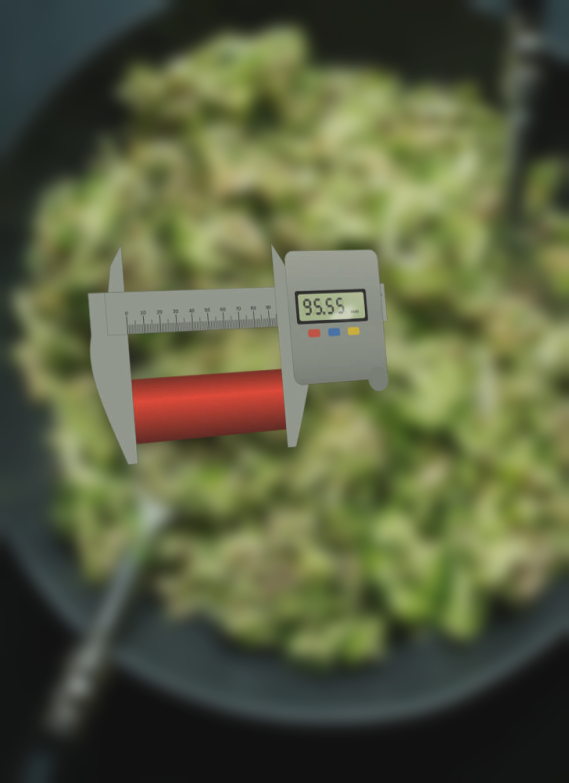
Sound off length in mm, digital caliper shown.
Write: 95.55 mm
